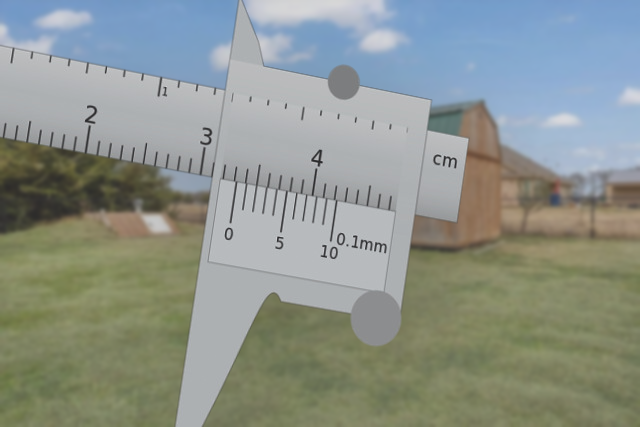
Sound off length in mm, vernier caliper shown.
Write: 33.2 mm
